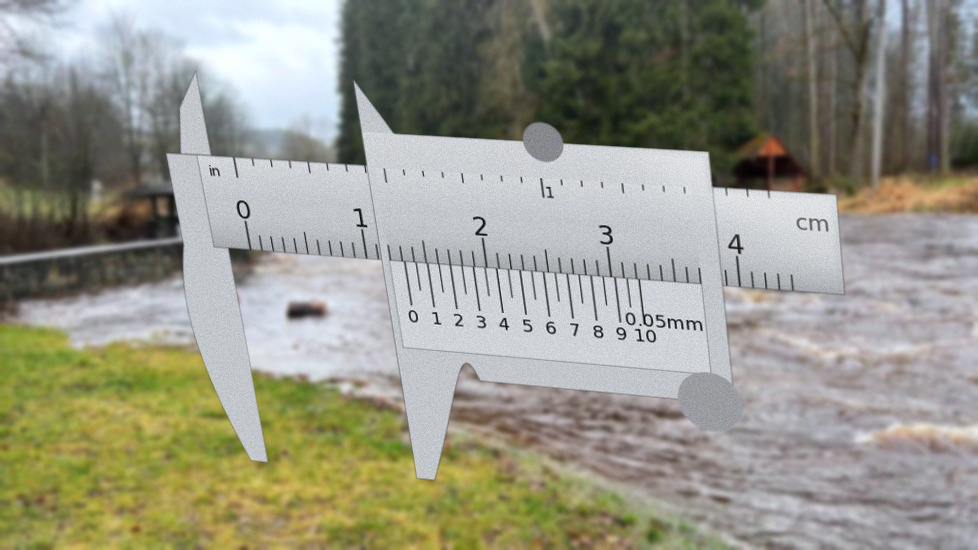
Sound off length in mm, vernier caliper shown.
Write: 13.2 mm
